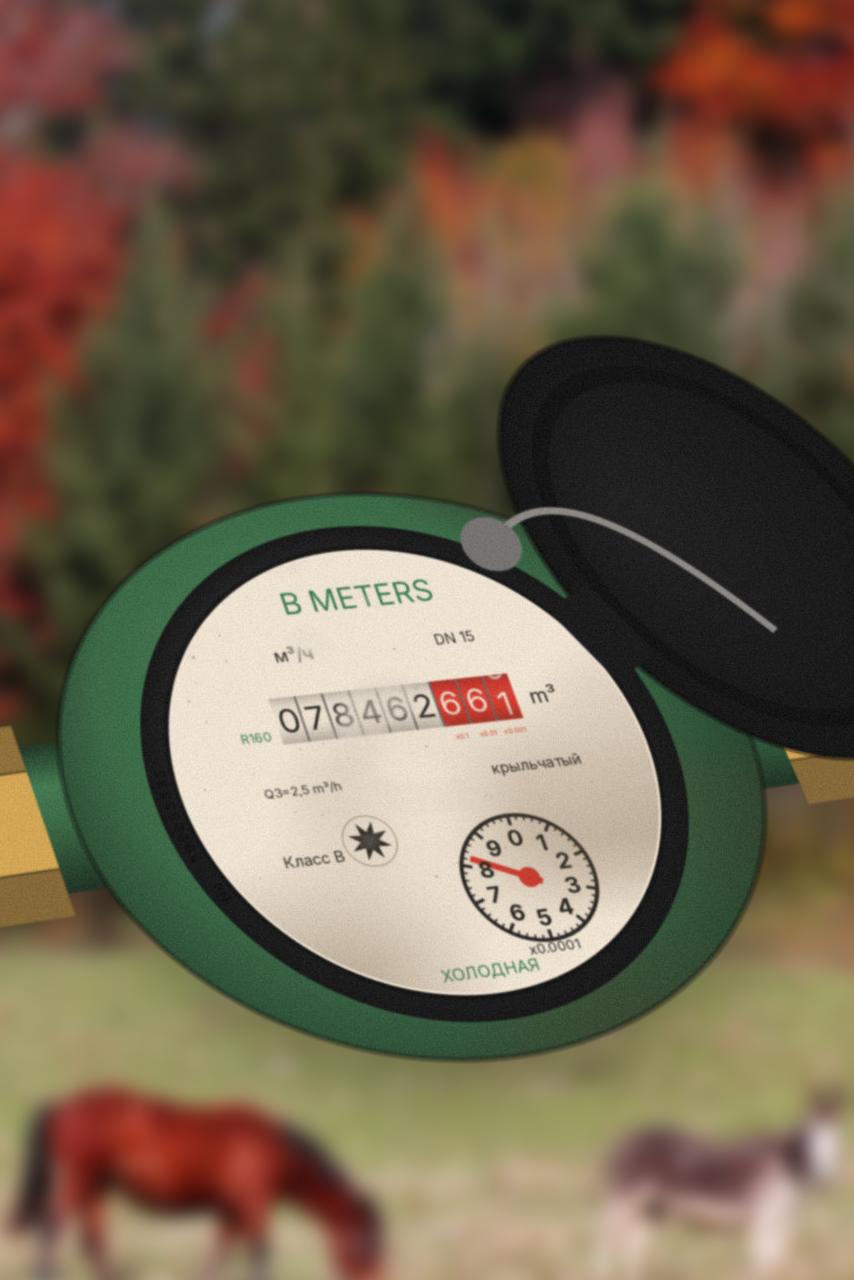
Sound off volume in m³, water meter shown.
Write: 78462.6608 m³
